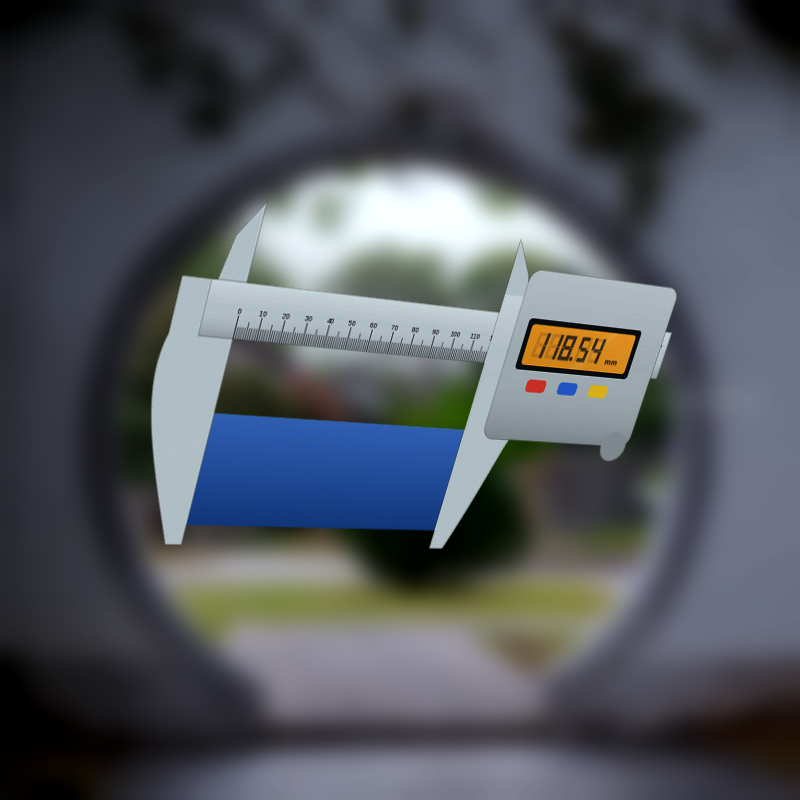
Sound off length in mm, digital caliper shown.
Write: 118.54 mm
